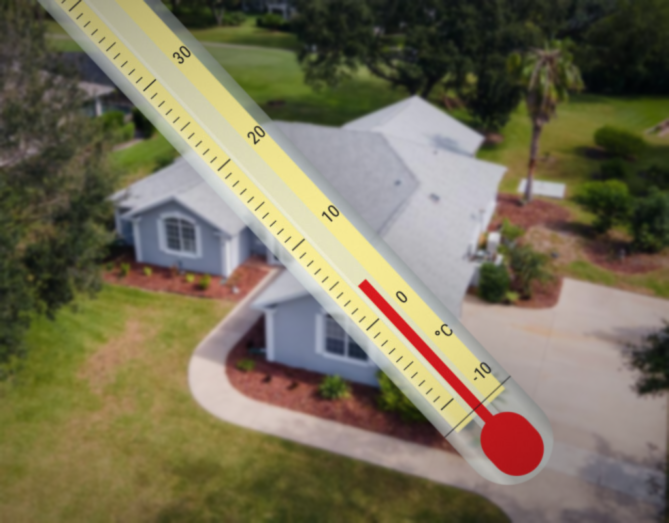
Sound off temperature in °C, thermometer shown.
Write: 3.5 °C
